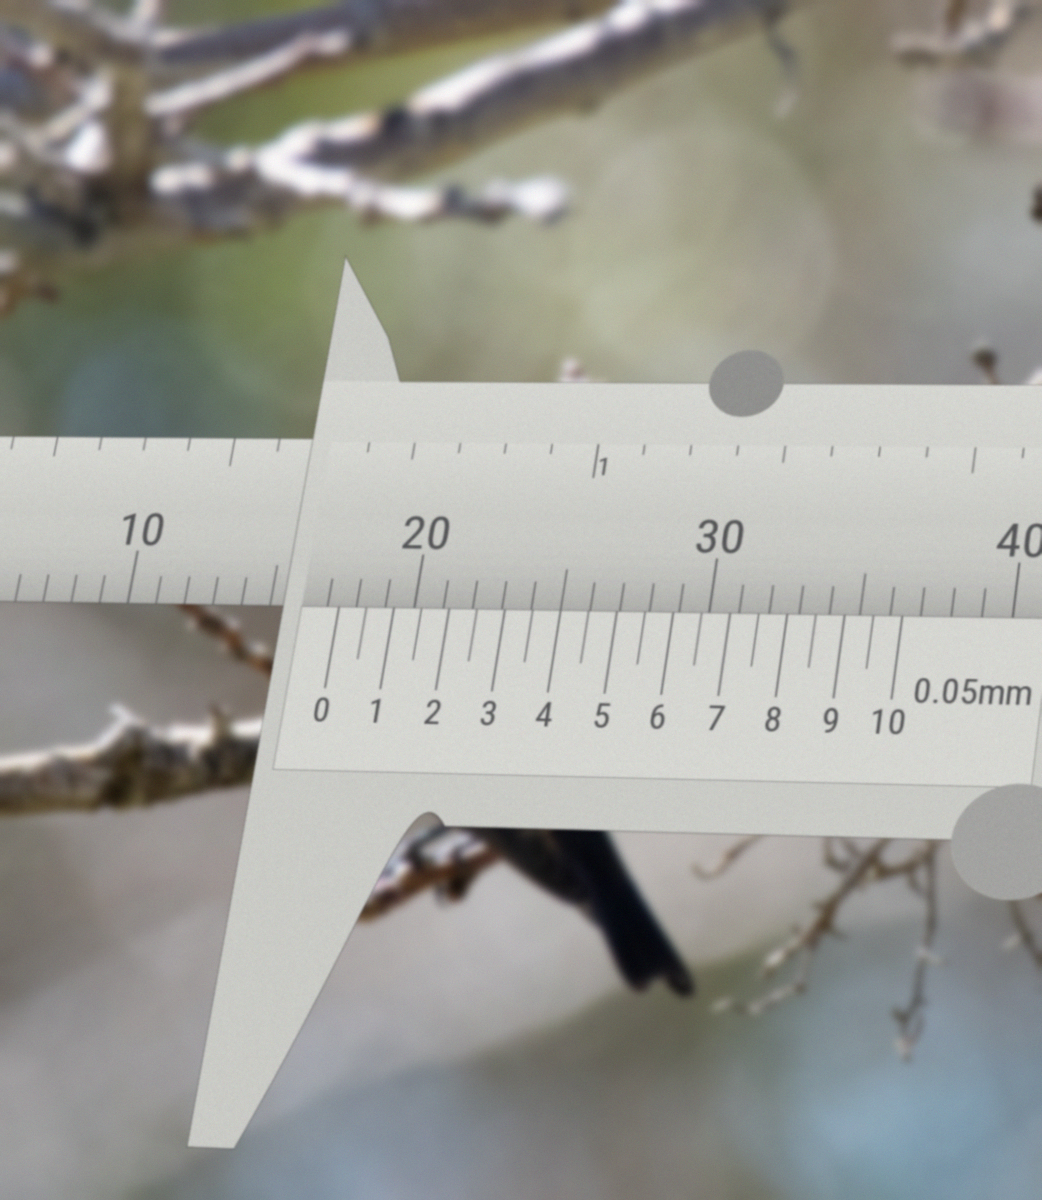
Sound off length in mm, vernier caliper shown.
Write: 17.4 mm
